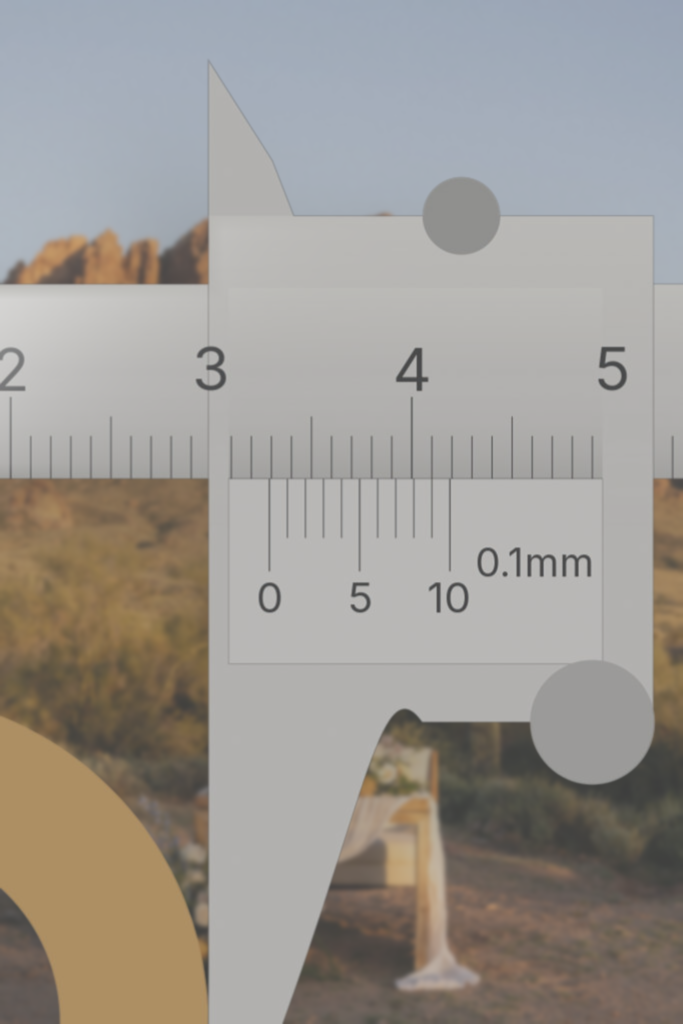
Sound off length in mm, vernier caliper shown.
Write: 32.9 mm
